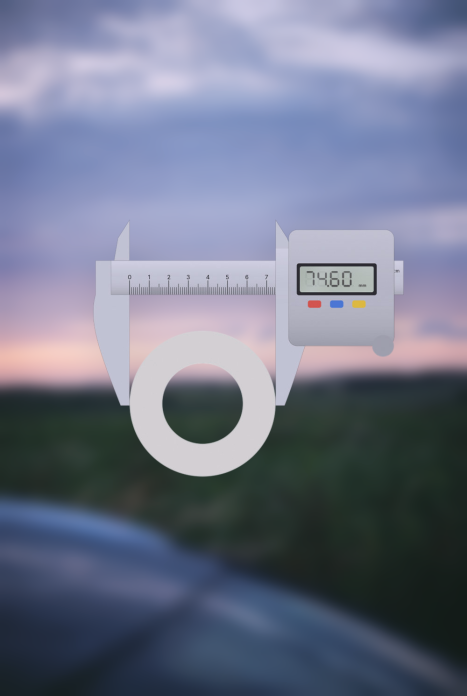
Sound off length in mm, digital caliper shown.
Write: 74.60 mm
